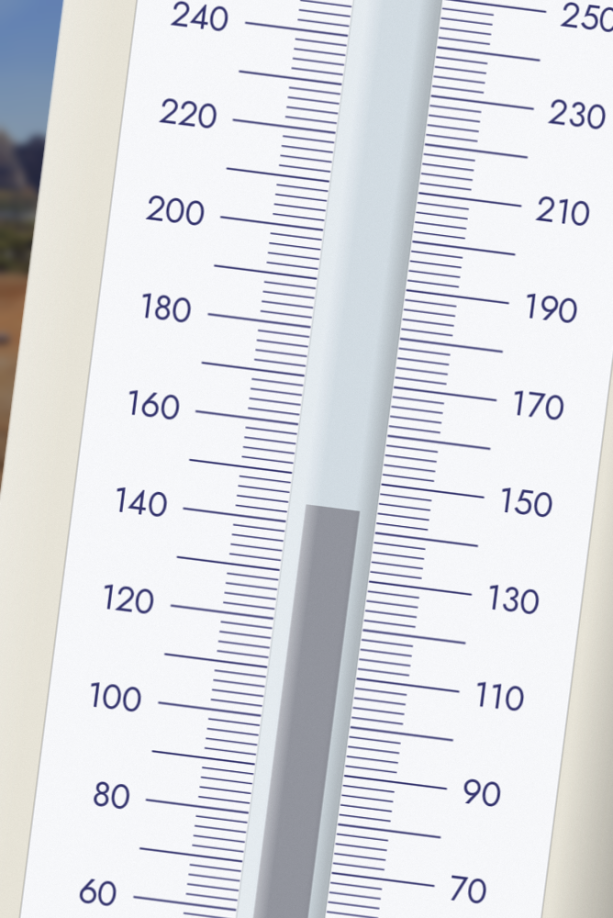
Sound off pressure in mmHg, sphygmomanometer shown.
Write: 144 mmHg
